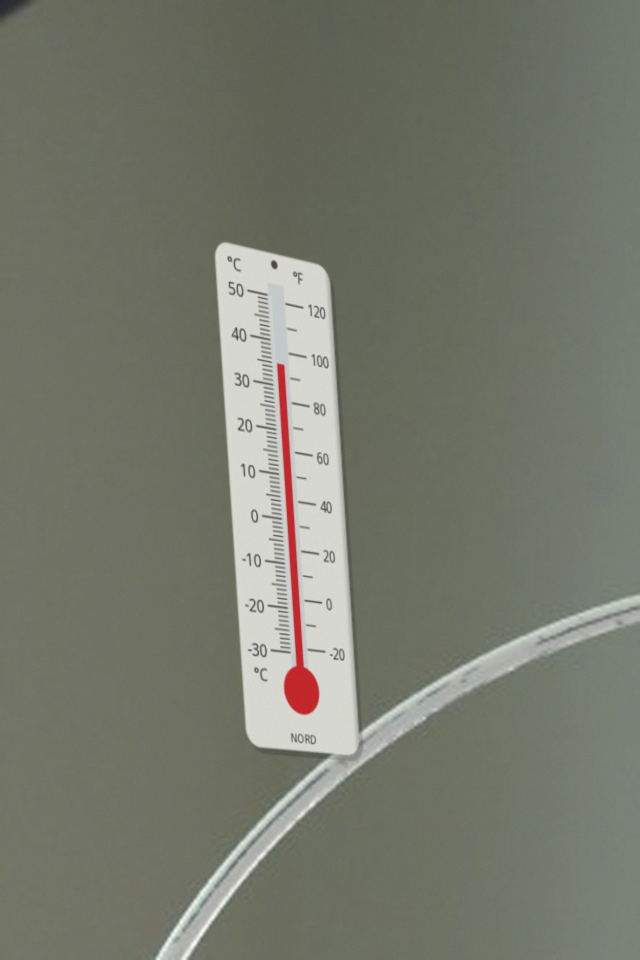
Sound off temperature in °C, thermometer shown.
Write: 35 °C
